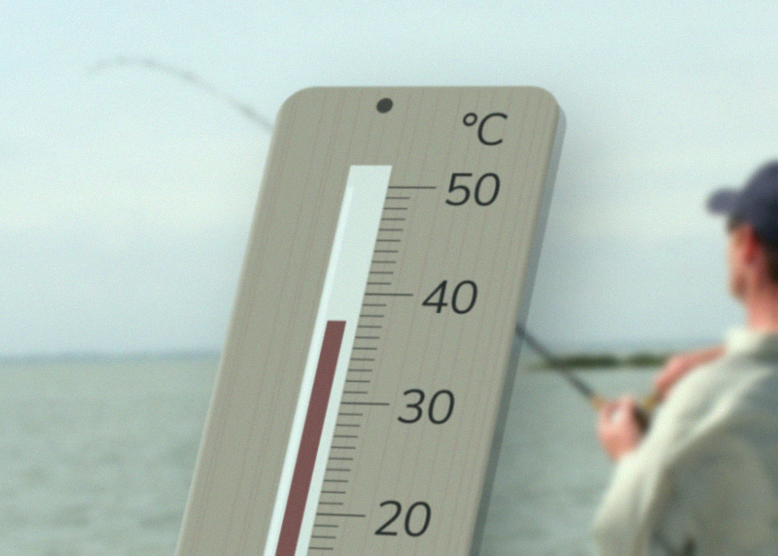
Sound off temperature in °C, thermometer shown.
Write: 37.5 °C
